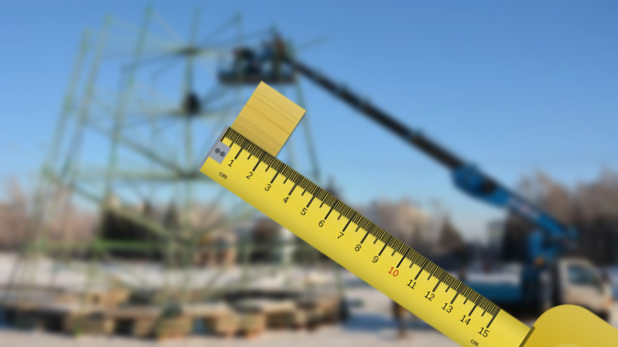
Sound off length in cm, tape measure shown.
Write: 2.5 cm
